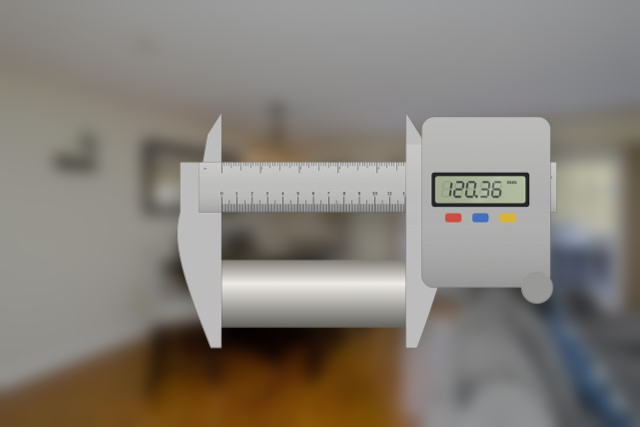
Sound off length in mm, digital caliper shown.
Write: 120.36 mm
